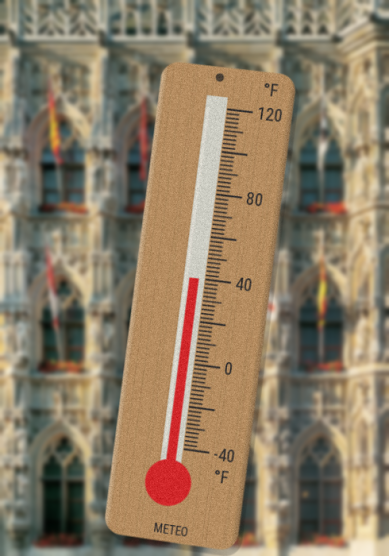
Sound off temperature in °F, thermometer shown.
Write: 40 °F
